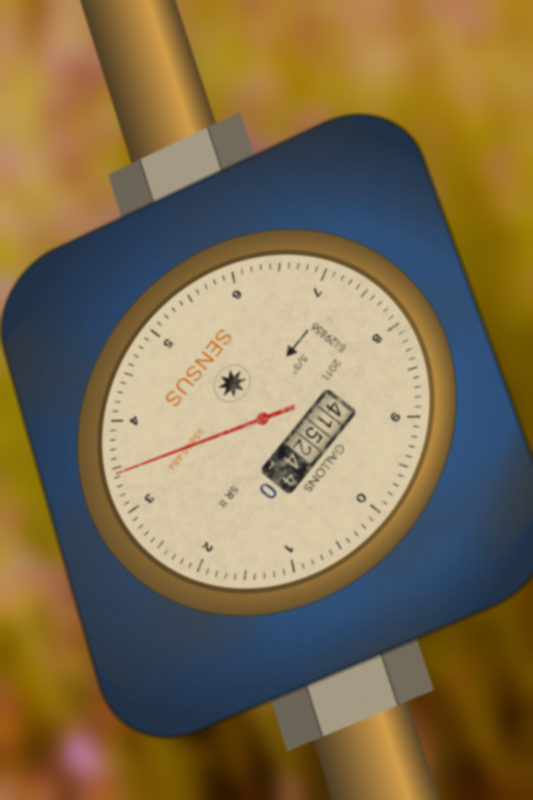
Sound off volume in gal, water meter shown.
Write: 4152443.4 gal
